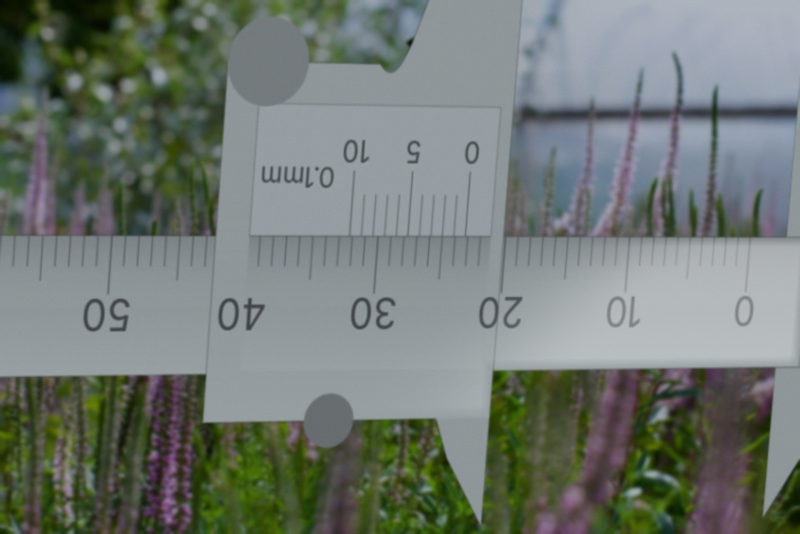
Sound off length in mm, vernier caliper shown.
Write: 23.2 mm
